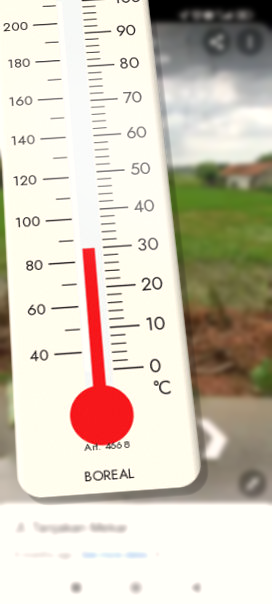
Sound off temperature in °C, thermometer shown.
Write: 30 °C
